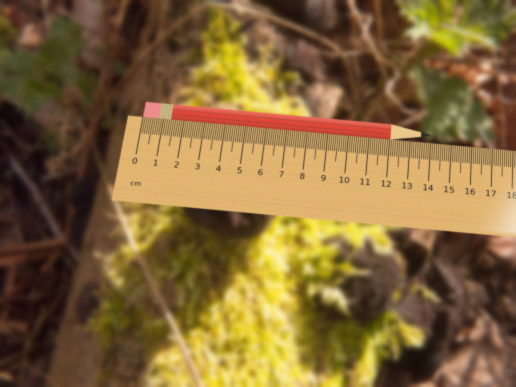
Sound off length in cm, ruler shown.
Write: 14 cm
